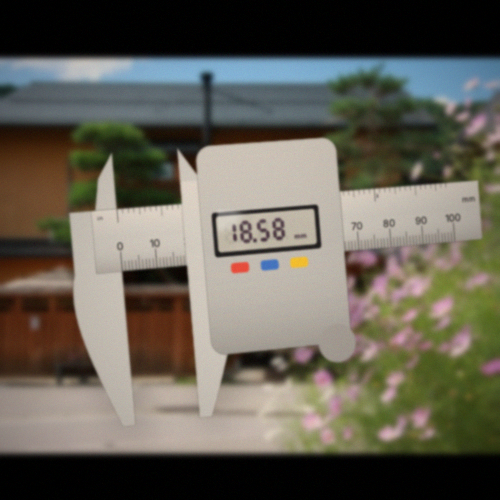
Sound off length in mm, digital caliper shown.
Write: 18.58 mm
